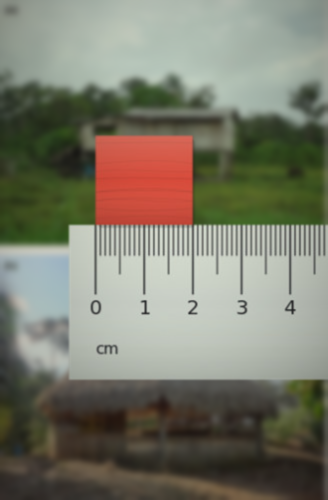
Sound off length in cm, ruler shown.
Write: 2 cm
